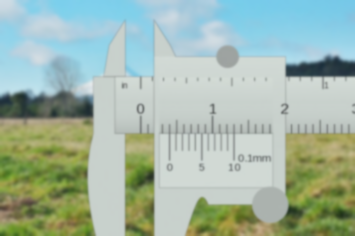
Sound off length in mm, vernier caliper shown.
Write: 4.0 mm
